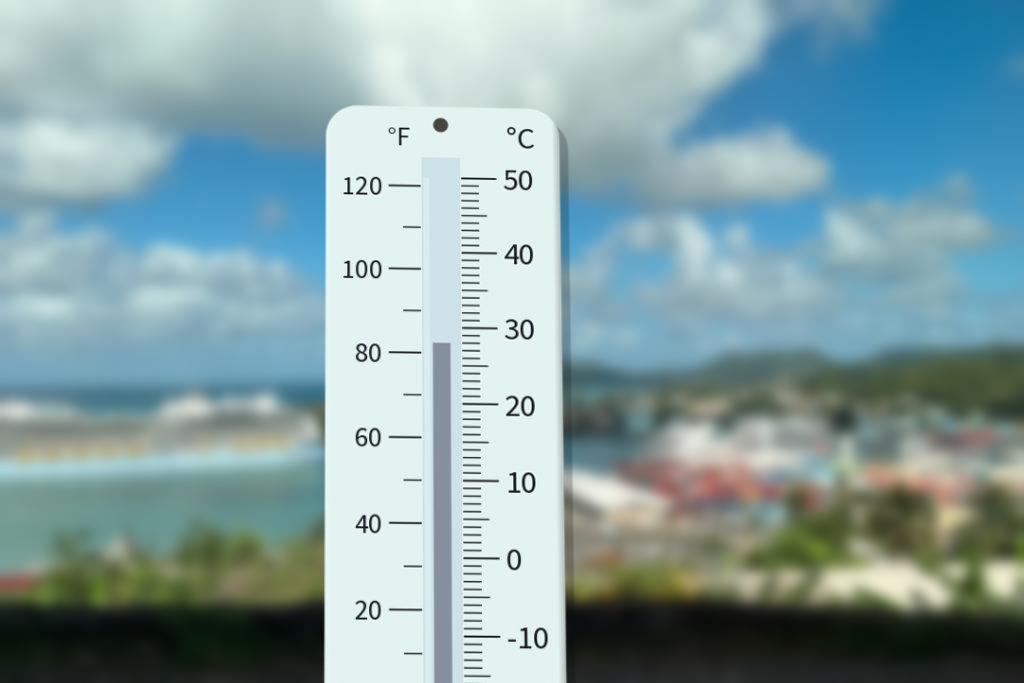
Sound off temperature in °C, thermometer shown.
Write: 28 °C
